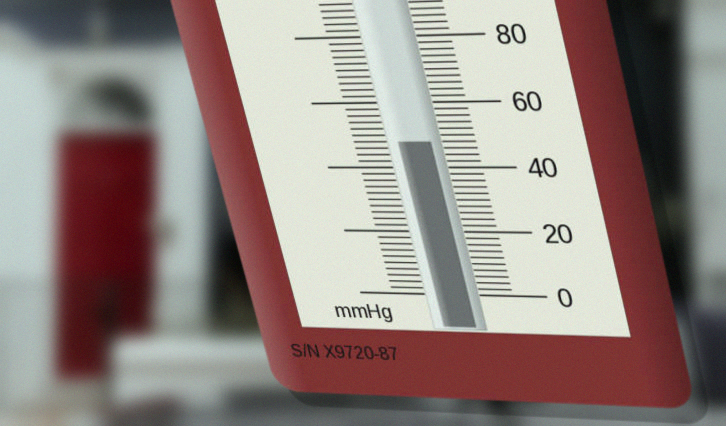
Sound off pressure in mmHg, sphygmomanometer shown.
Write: 48 mmHg
